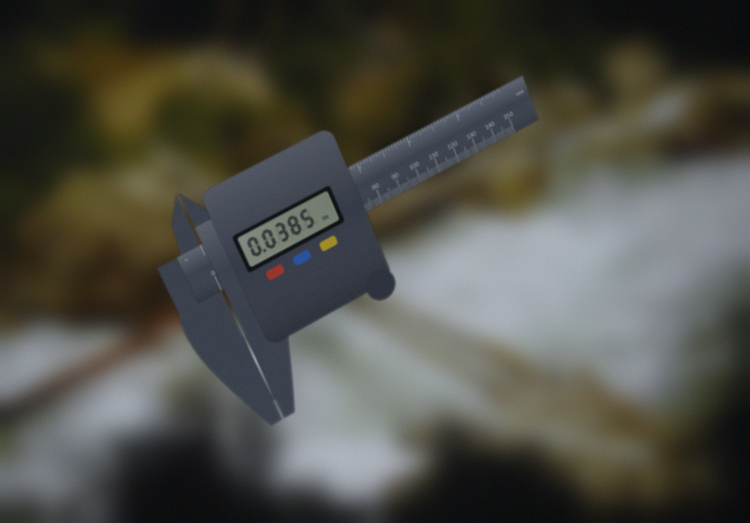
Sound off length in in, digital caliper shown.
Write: 0.0385 in
